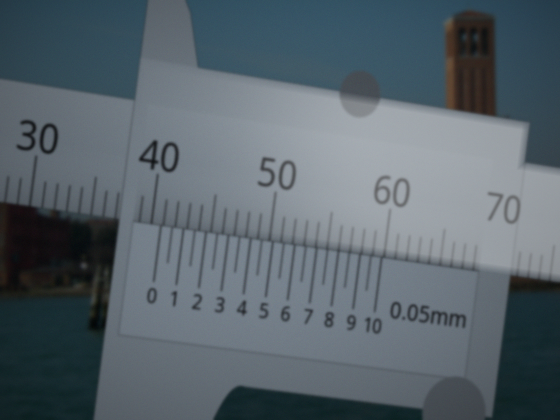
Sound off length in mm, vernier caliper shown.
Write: 40.8 mm
